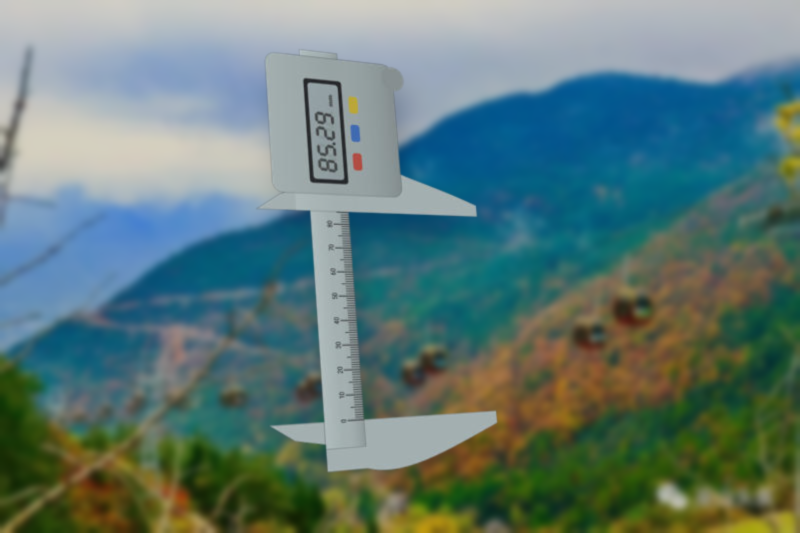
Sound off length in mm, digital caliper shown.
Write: 85.29 mm
